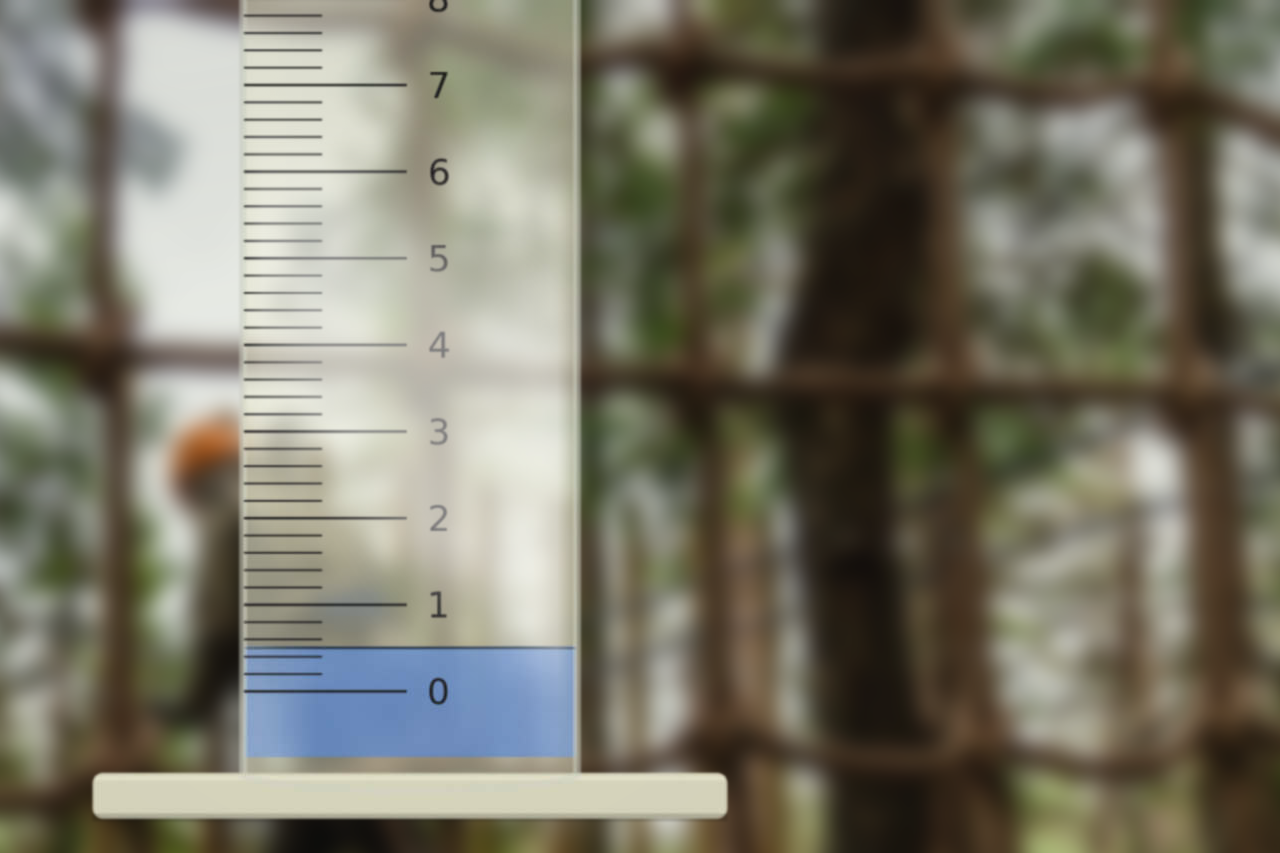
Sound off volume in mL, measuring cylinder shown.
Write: 0.5 mL
